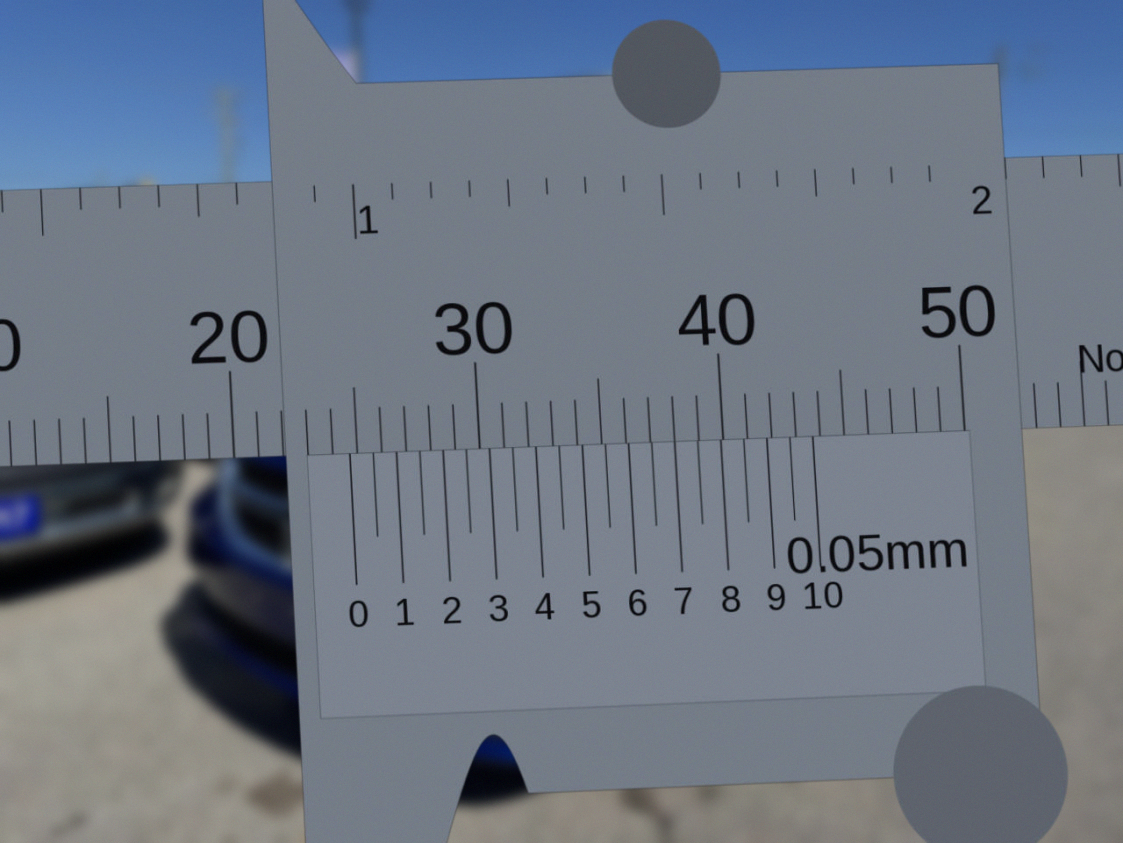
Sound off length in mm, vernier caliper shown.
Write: 24.70 mm
